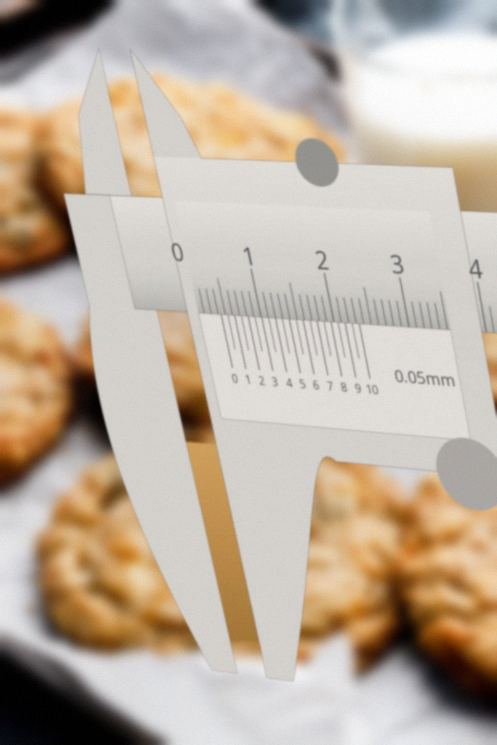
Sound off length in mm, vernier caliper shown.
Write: 4.4 mm
